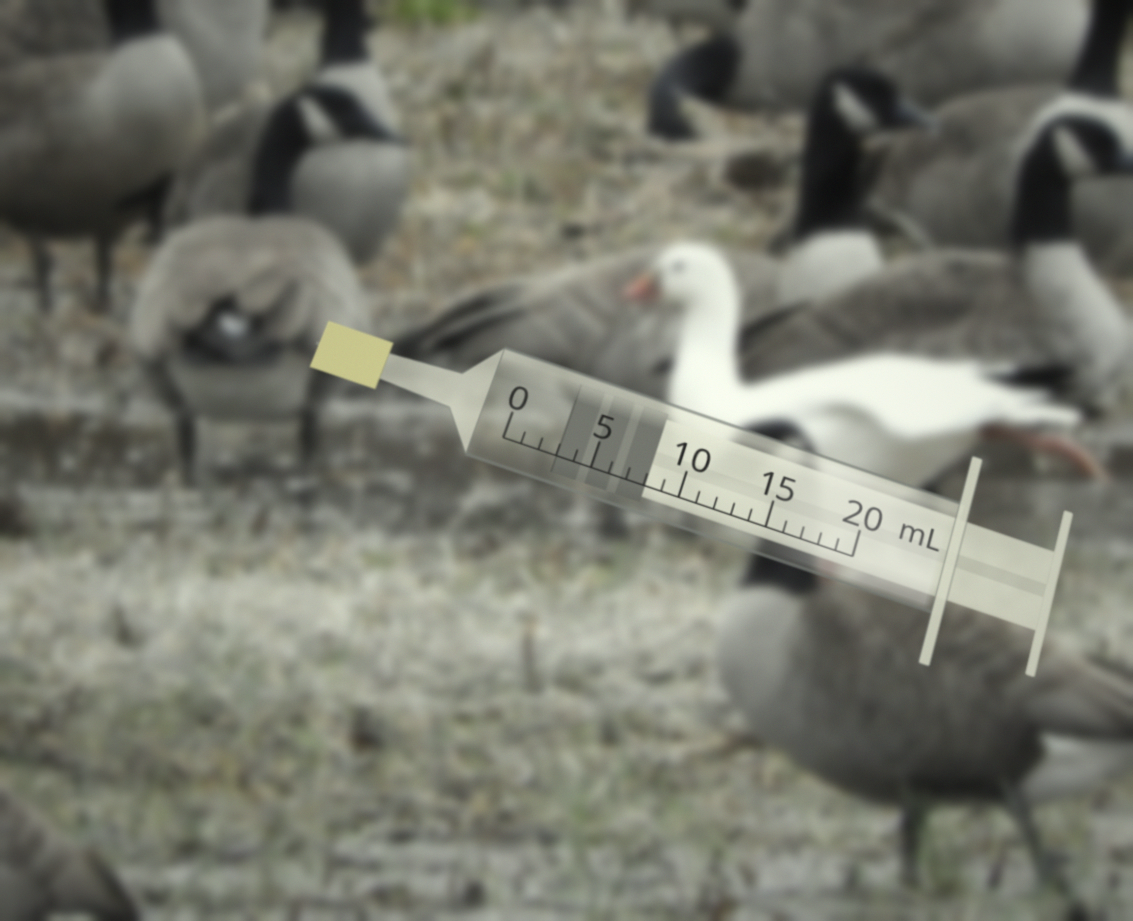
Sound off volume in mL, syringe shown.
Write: 3 mL
